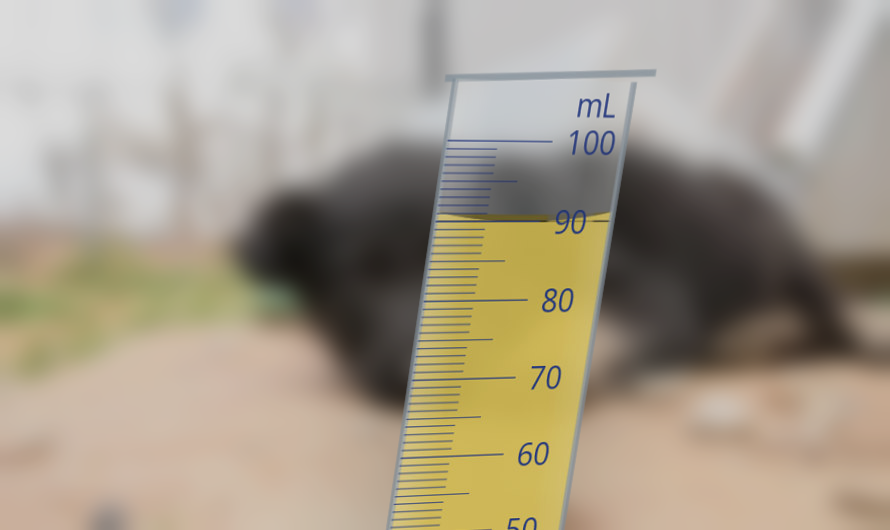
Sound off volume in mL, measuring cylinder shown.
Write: 90 mL
